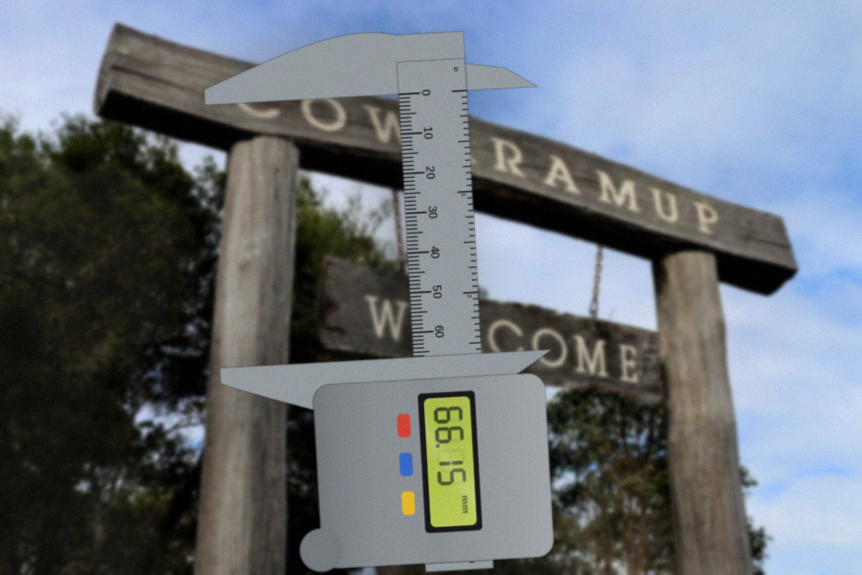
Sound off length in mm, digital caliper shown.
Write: 66.15 mm
